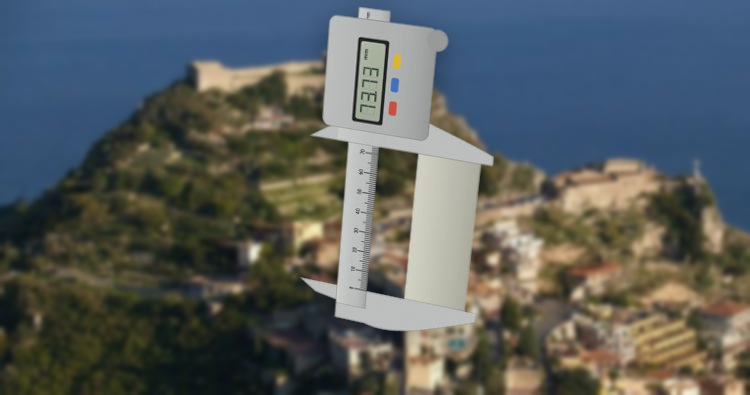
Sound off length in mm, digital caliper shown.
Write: 73.73 mm
